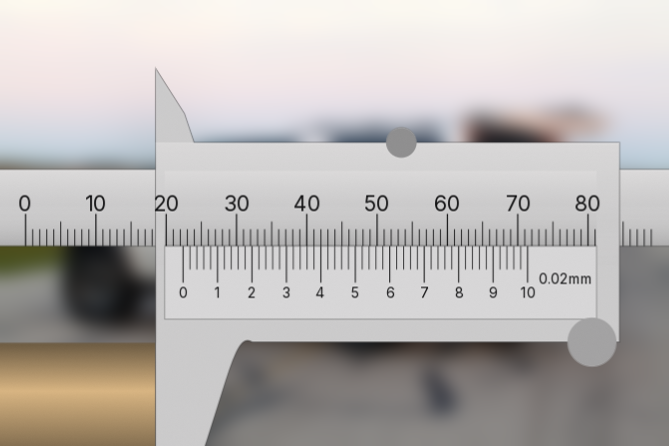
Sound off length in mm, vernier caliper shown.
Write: 22.4 mm
